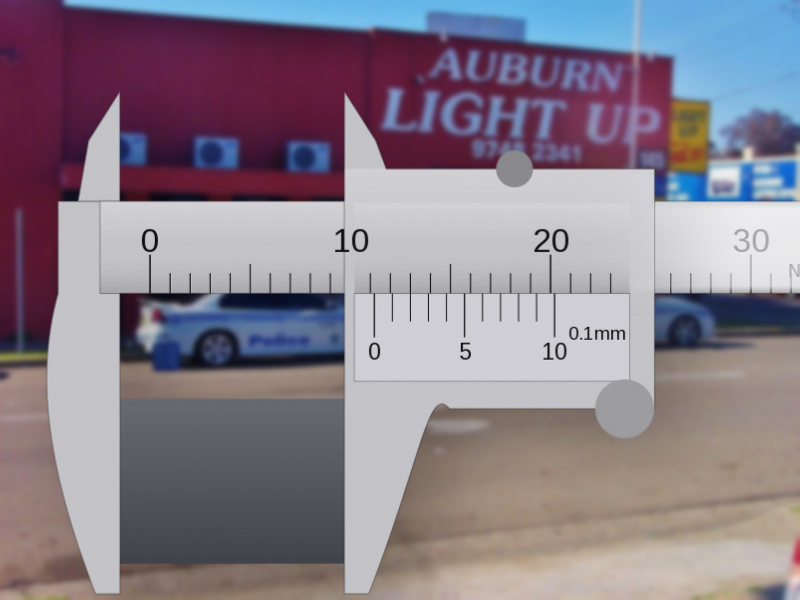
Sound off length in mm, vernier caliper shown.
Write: 11.2 mm
